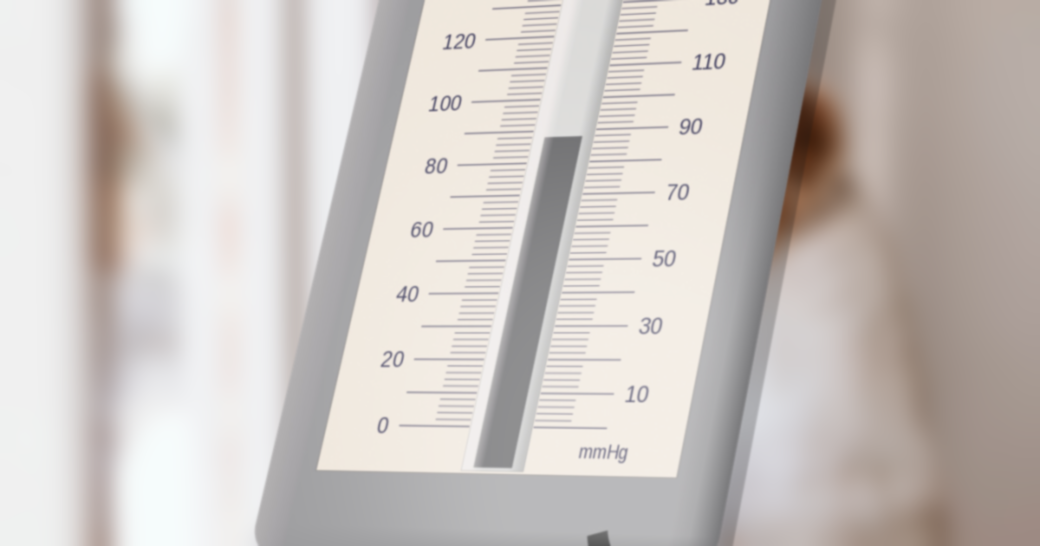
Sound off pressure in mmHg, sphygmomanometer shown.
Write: 88 mmHg
